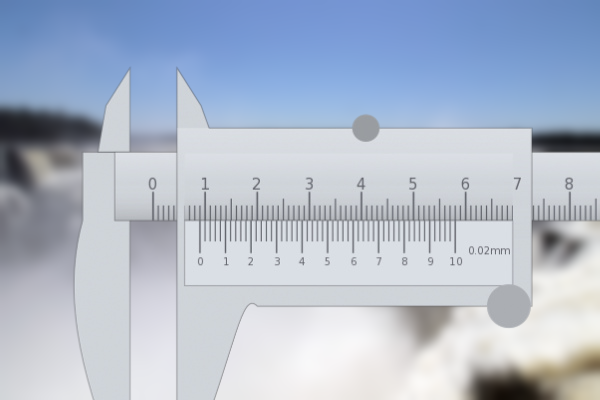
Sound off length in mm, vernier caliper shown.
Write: 9.0 mm
